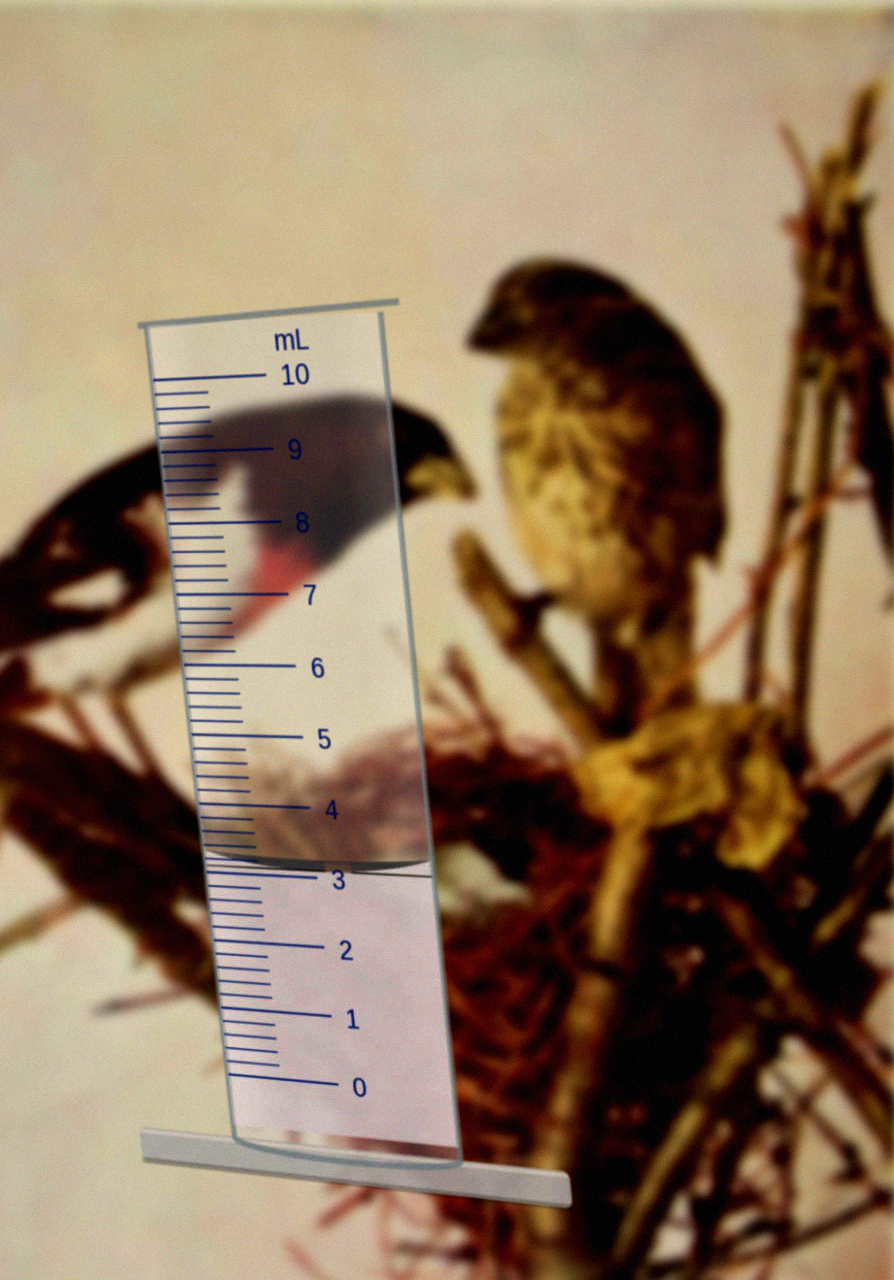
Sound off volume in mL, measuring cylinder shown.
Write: 3.1 mL
